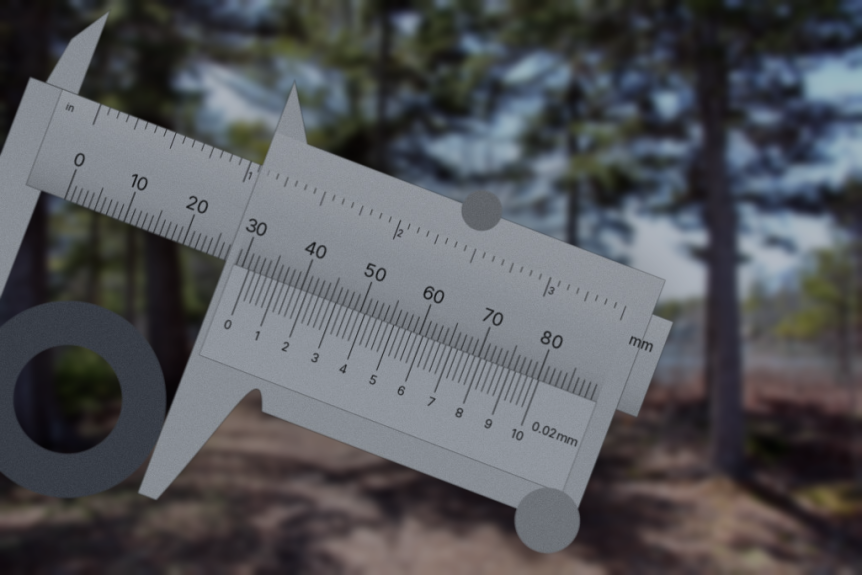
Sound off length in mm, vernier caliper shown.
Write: 31.2 mm
